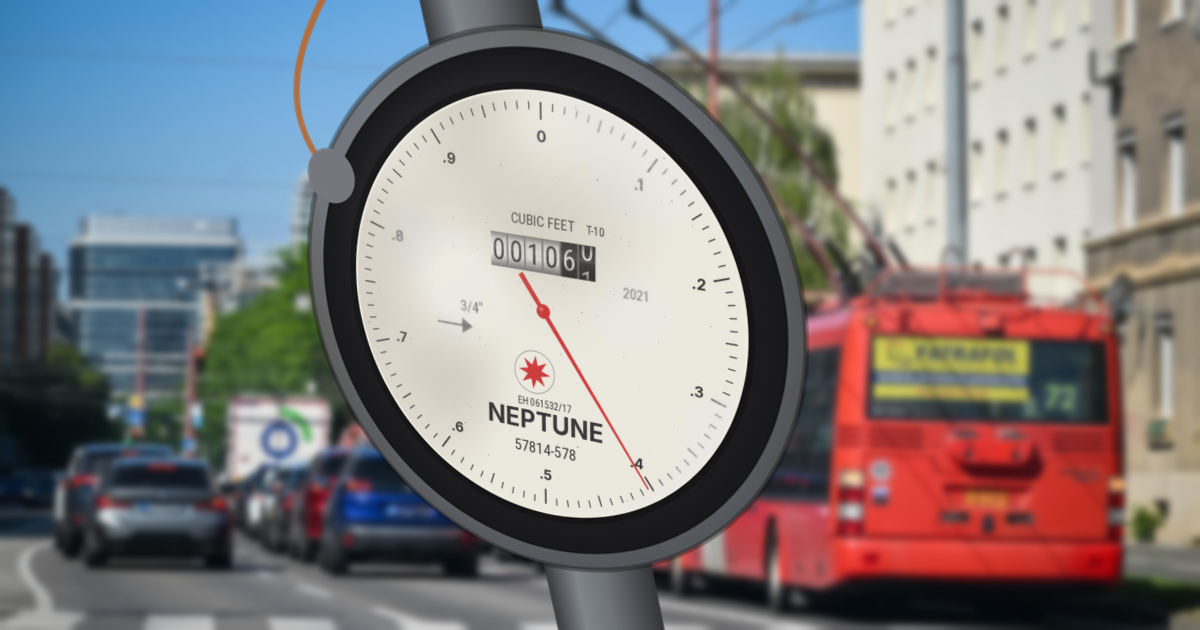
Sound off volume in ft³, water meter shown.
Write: 1060.40 ft³
